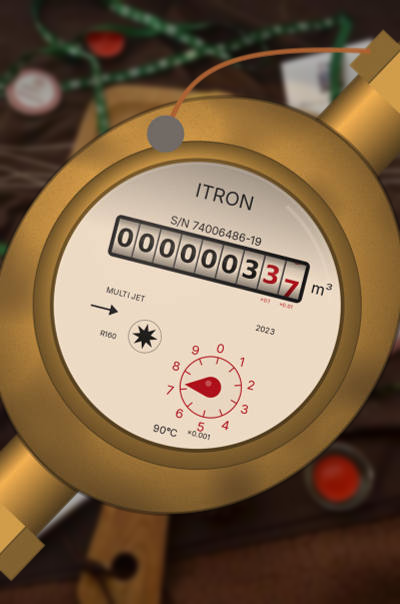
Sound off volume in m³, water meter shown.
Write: 3.367 m³
